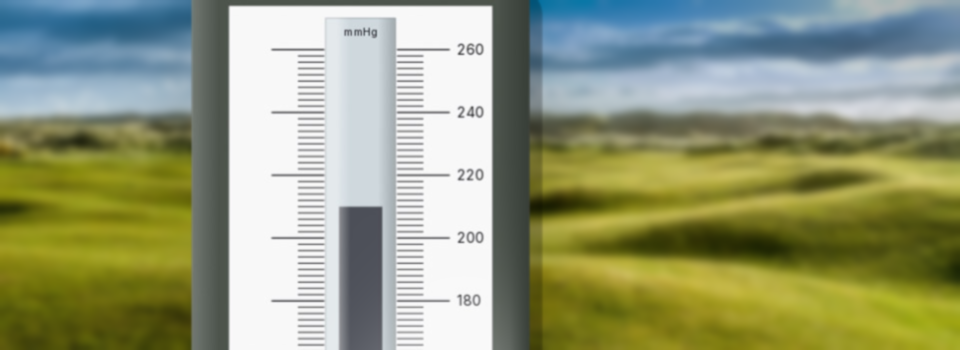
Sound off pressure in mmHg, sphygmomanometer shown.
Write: 210 mmHg
